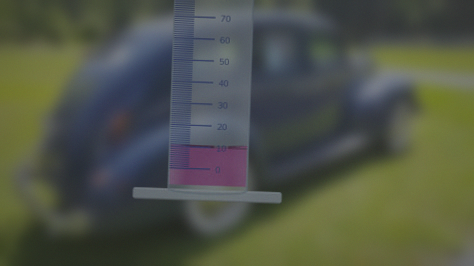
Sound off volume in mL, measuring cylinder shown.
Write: 10 mL
